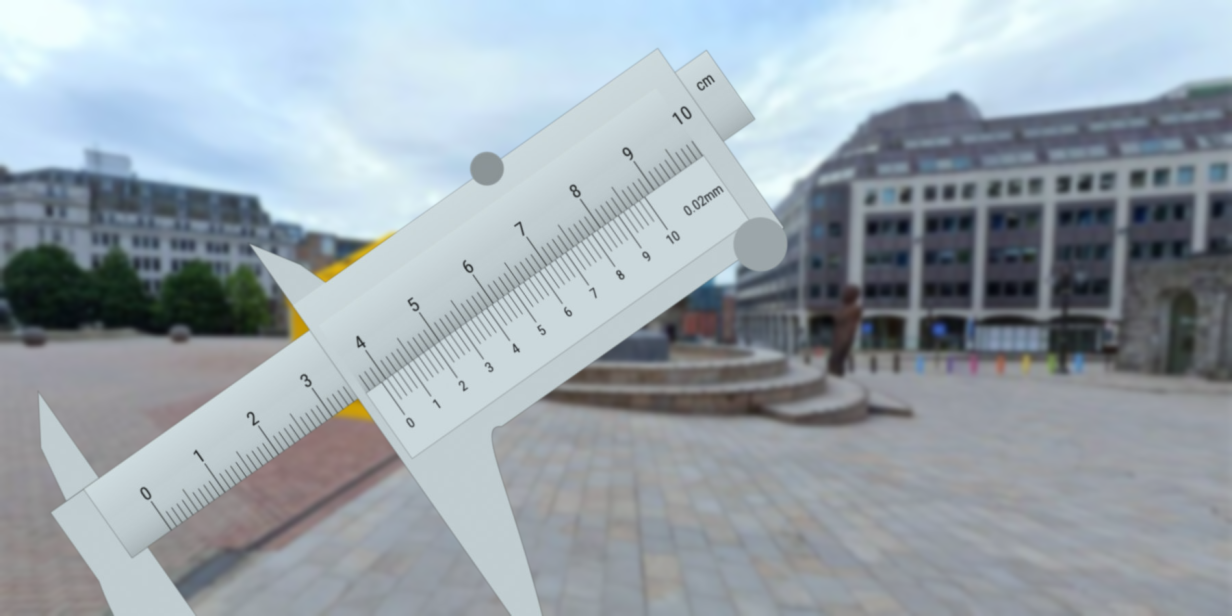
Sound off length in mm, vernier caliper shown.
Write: 39.2 mm
